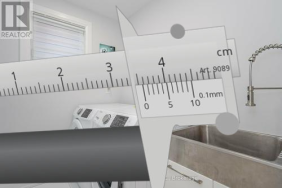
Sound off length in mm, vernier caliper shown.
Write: 35.8 mm
